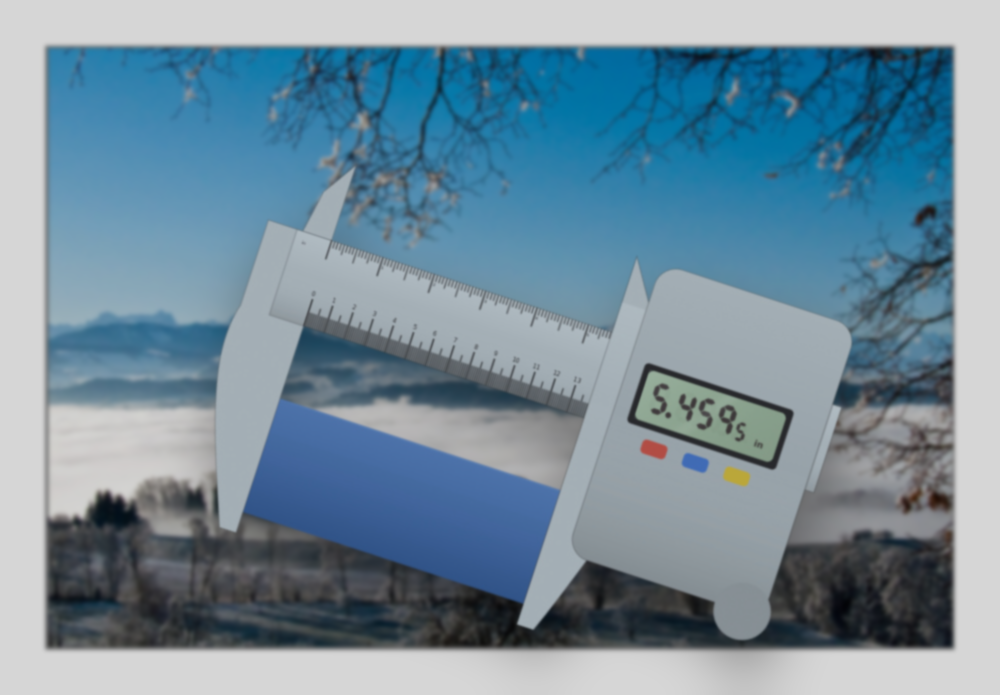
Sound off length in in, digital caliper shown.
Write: 5.4595 in
